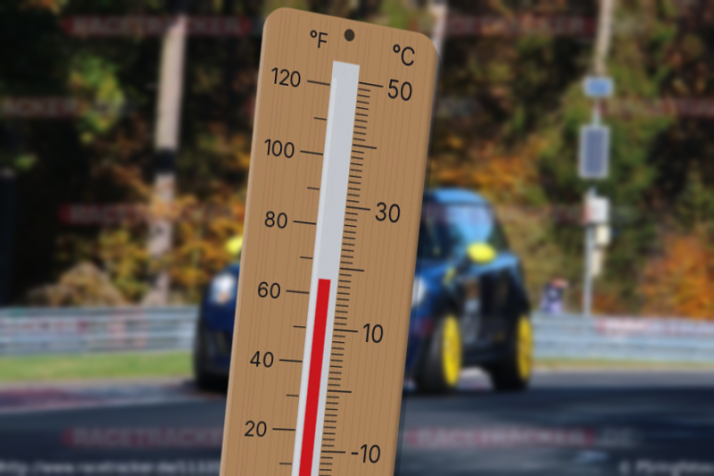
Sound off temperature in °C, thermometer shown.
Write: 18 °C
